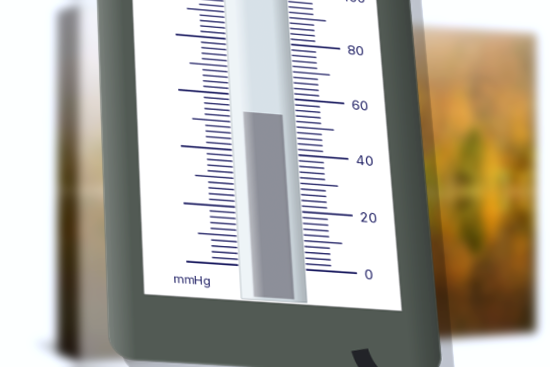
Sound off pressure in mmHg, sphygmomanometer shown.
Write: 54 mmHg
